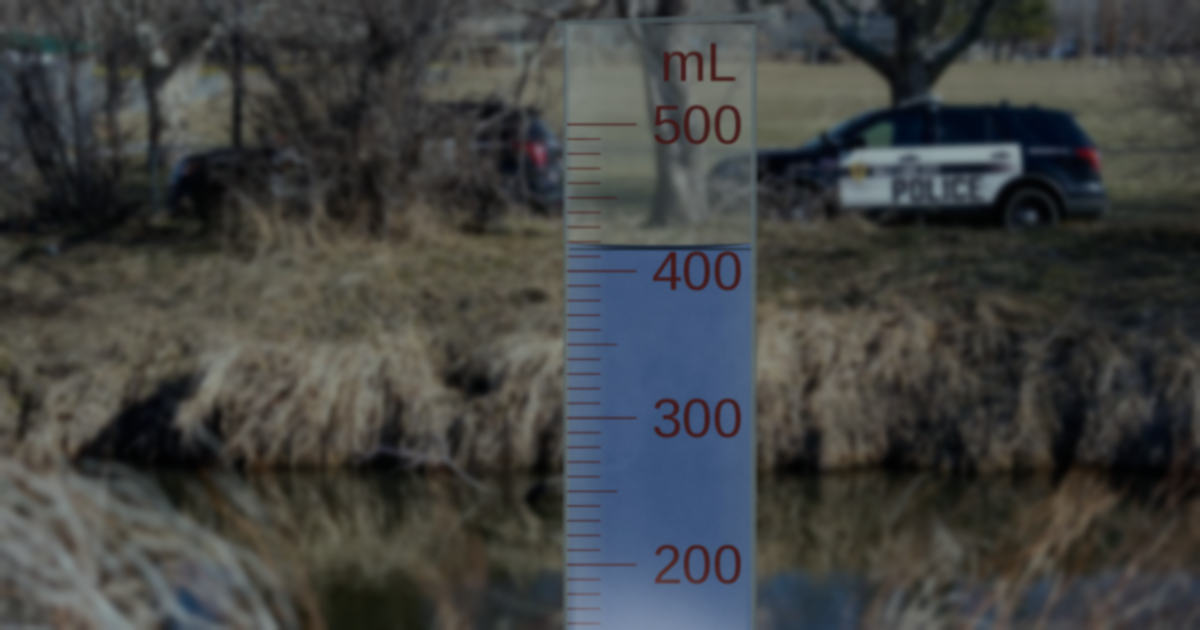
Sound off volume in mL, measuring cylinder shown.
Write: 415 mL
